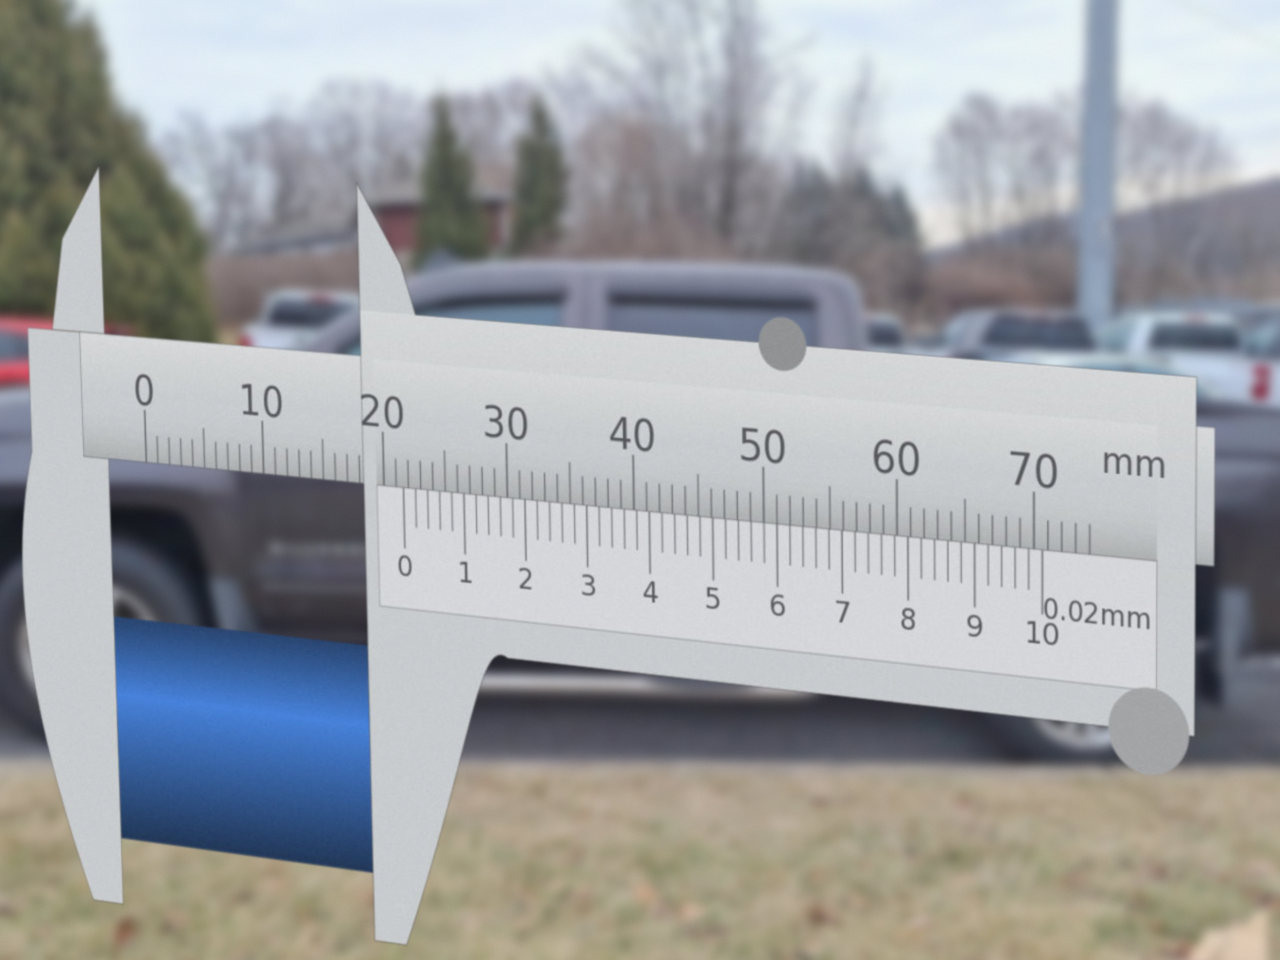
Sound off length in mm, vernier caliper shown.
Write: 21.6 mm
